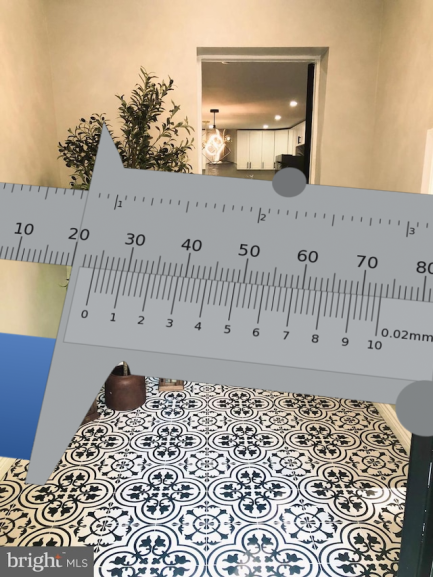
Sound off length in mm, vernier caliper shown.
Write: 24.0 mm
